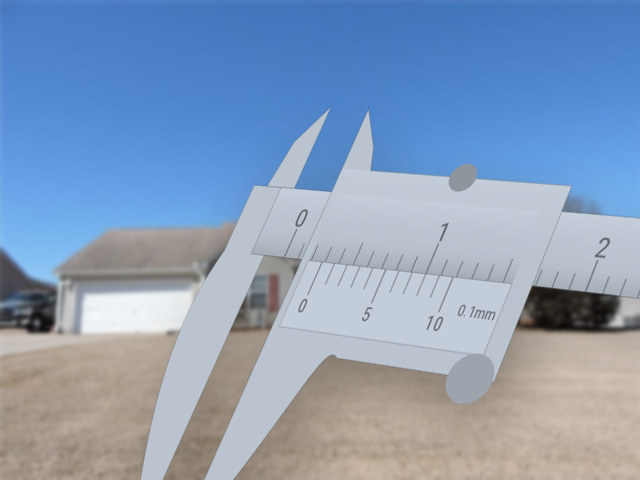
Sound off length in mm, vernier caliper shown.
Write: 2.8 mm
